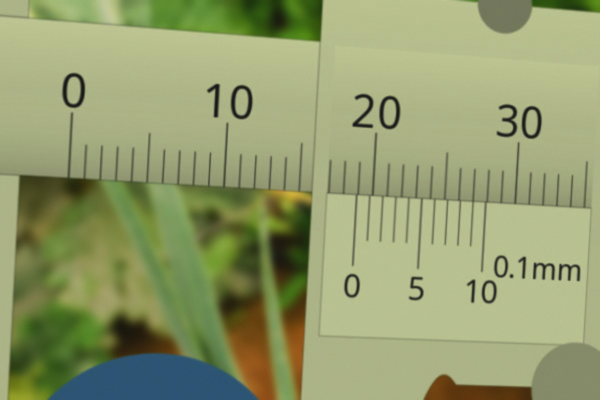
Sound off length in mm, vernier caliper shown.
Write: 18.9 mm
